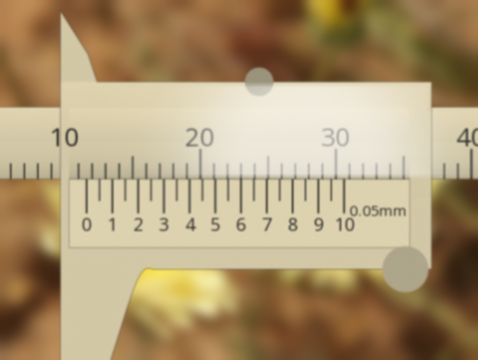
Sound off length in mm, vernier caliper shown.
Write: 11.6 mm
